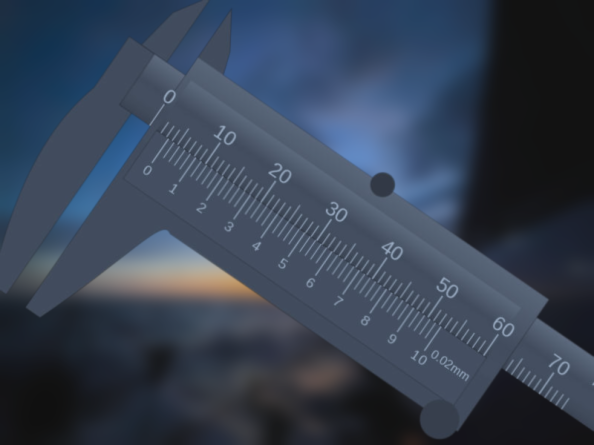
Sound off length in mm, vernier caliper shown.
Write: 3.4 mm
